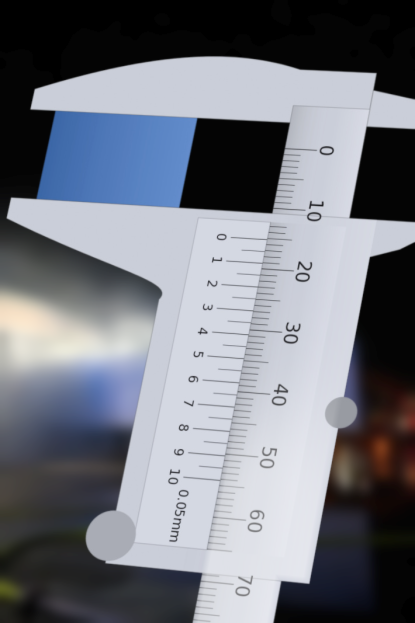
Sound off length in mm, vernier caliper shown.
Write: 15.2 mm
